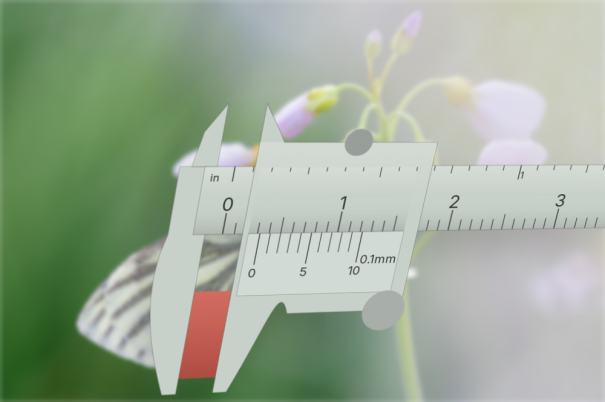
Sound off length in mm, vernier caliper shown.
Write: 3.2 mm
